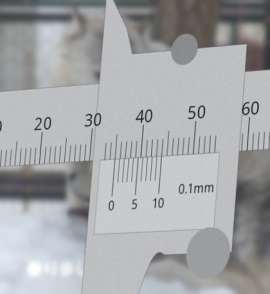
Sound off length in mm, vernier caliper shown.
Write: 35.0 mm
